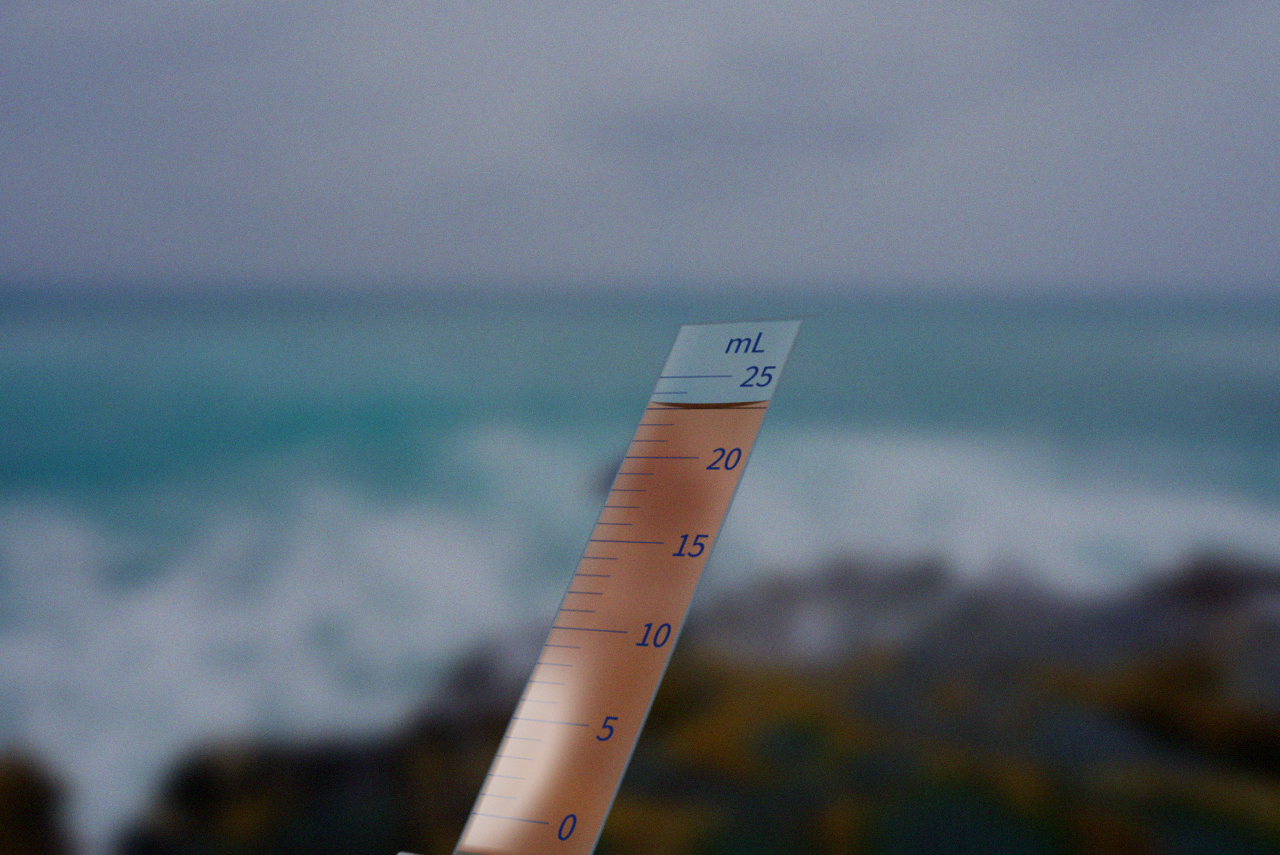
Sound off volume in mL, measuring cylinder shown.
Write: 23 mL
